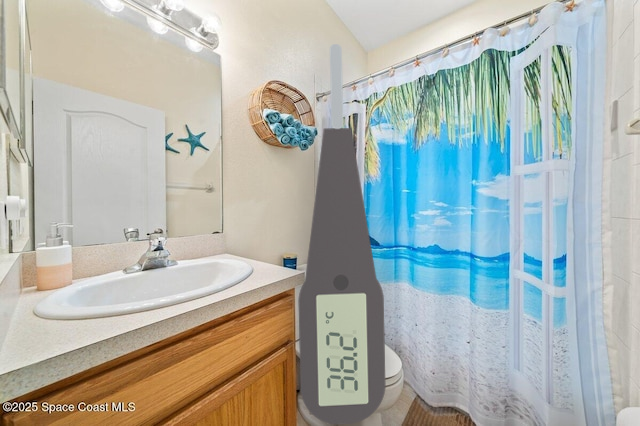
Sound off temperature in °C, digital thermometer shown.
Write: 36.2 °C
